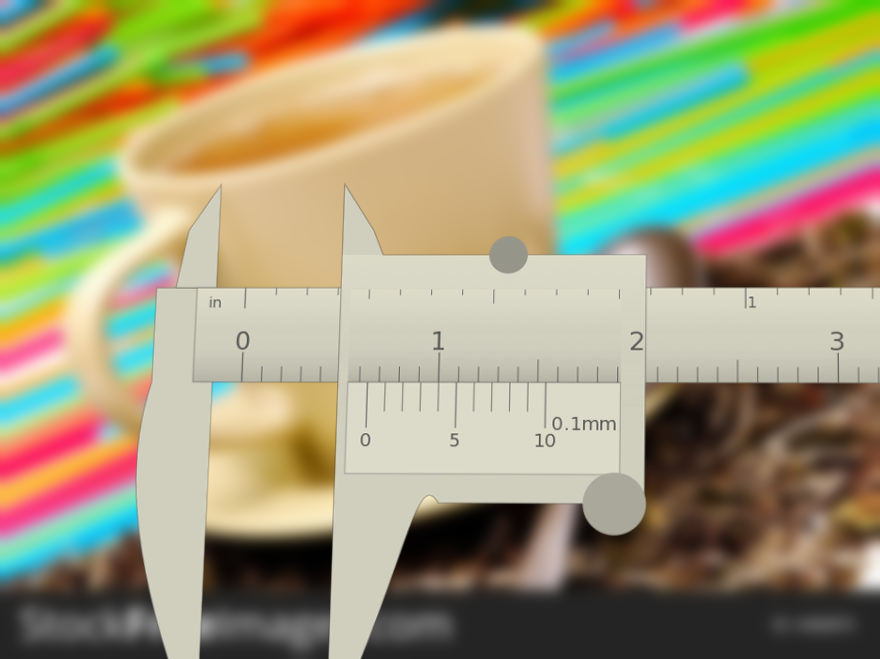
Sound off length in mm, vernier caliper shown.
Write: 6.4 mm
